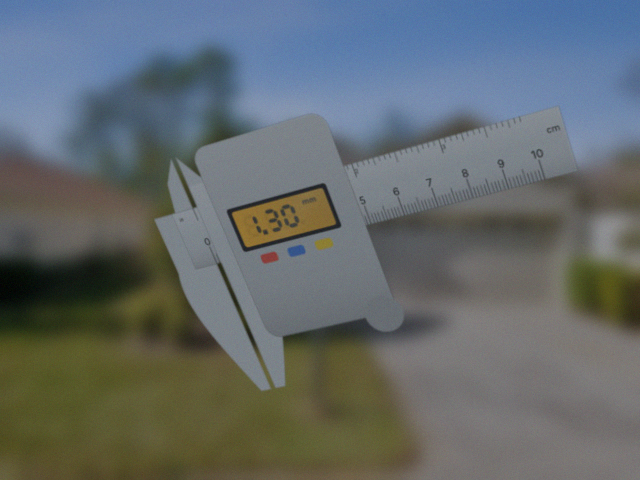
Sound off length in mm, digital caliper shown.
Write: 1.30 mm
